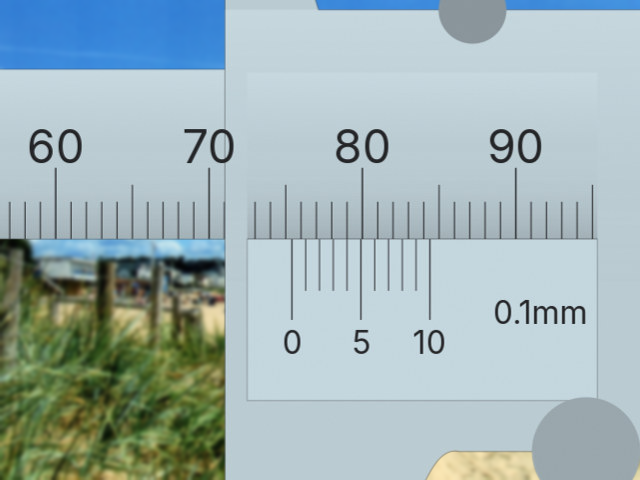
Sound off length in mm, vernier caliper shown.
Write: 75.4 mm
